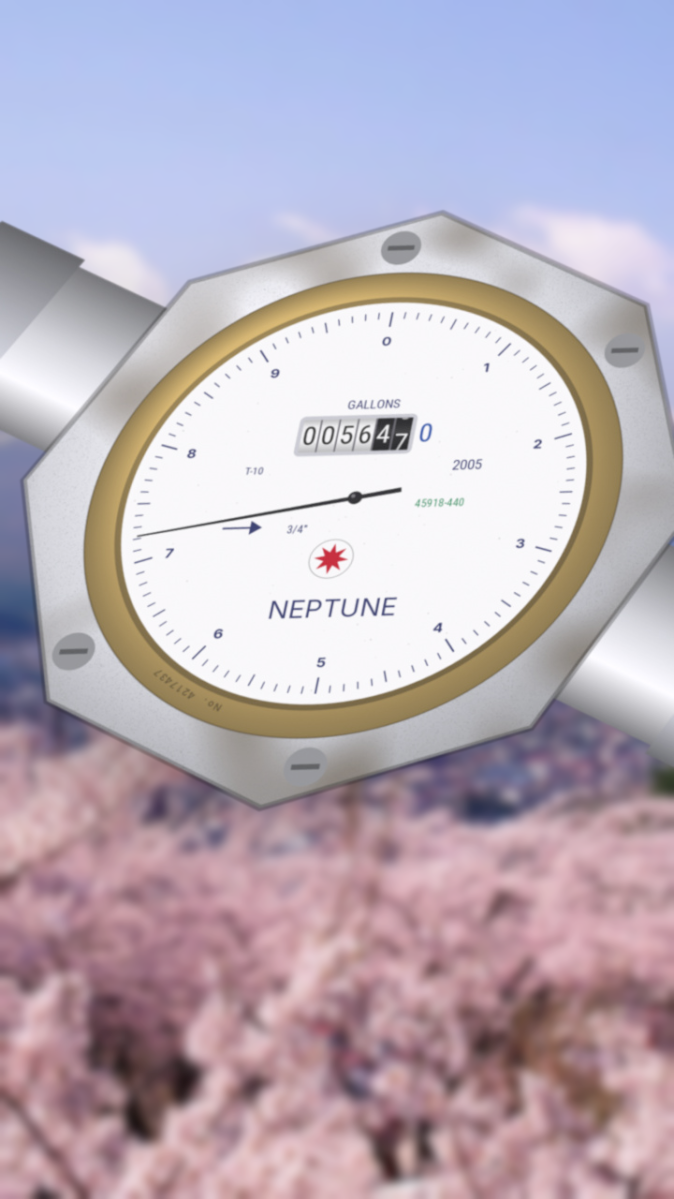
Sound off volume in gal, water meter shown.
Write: 56467.2 gal
